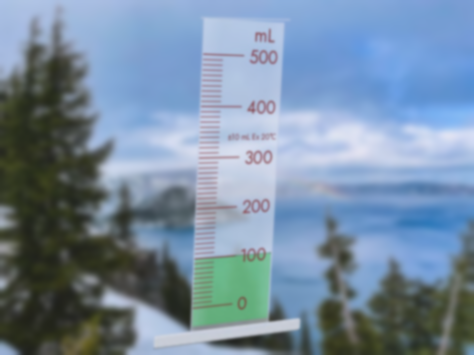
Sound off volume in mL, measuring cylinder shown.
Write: 100 mL
